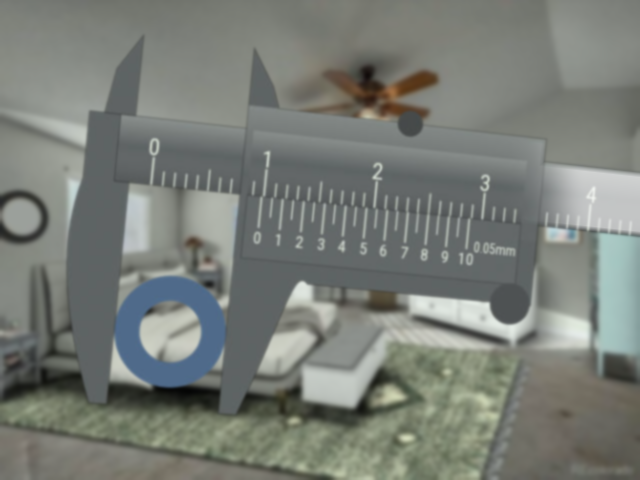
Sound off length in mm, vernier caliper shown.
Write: 9.8 mm
